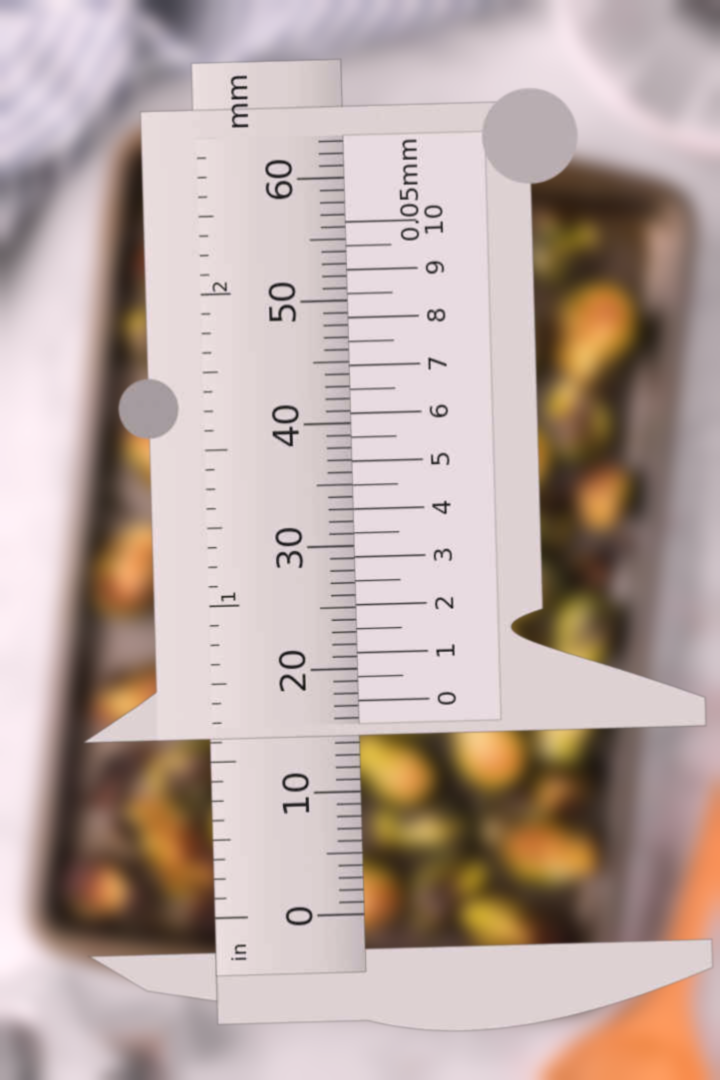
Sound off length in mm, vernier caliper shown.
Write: 17.4 mm
